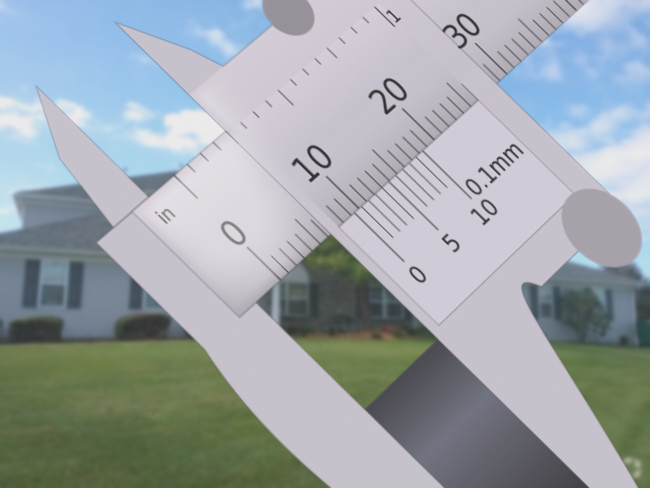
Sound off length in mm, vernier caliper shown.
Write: 9.4 mm
